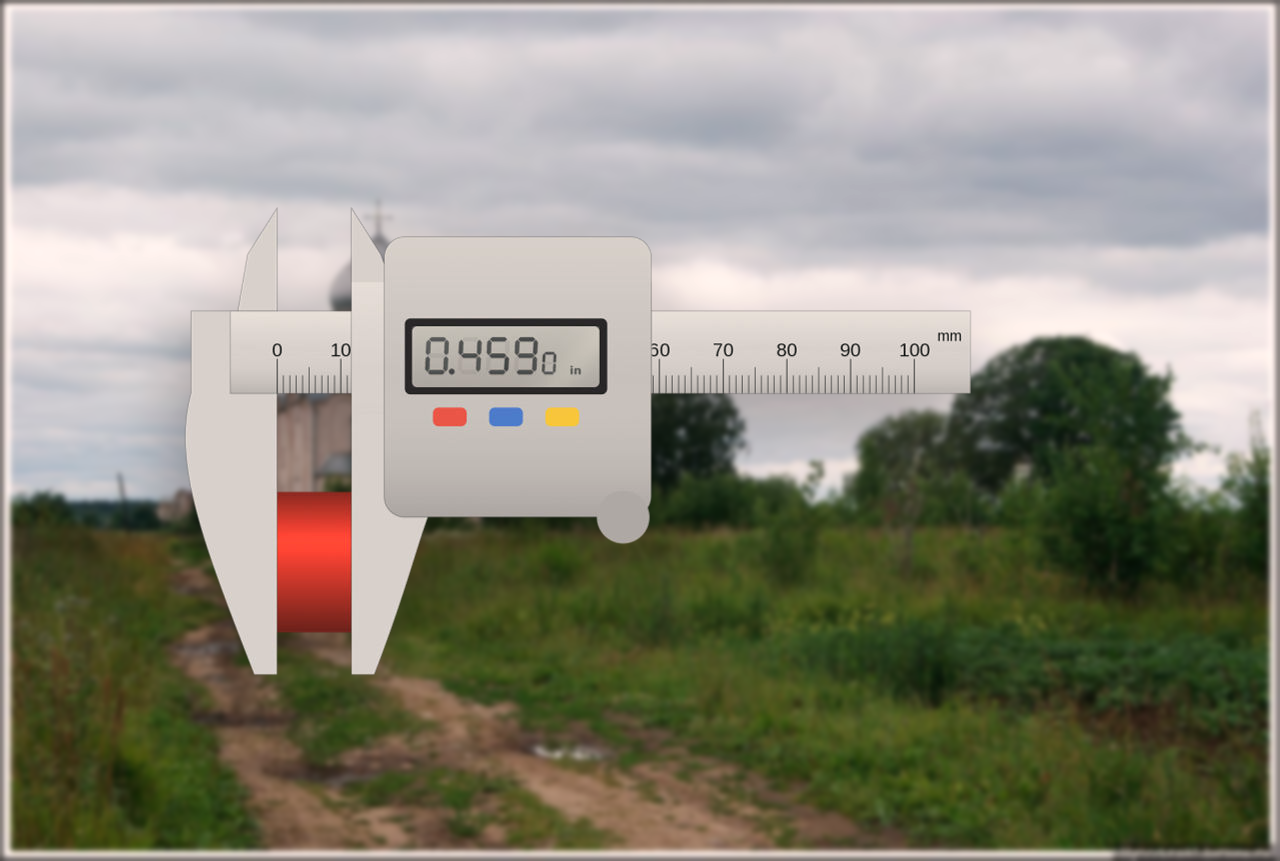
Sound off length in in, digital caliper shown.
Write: 0.4590 in
